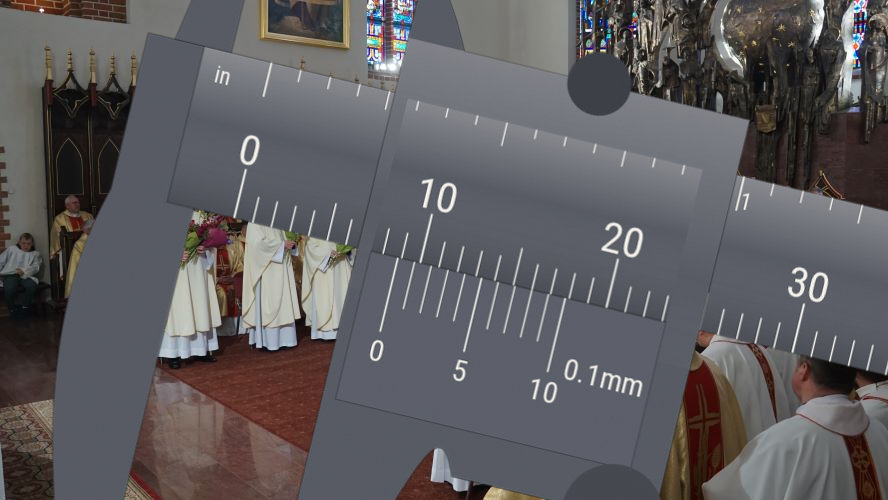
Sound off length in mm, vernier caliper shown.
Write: 8.8 mm
